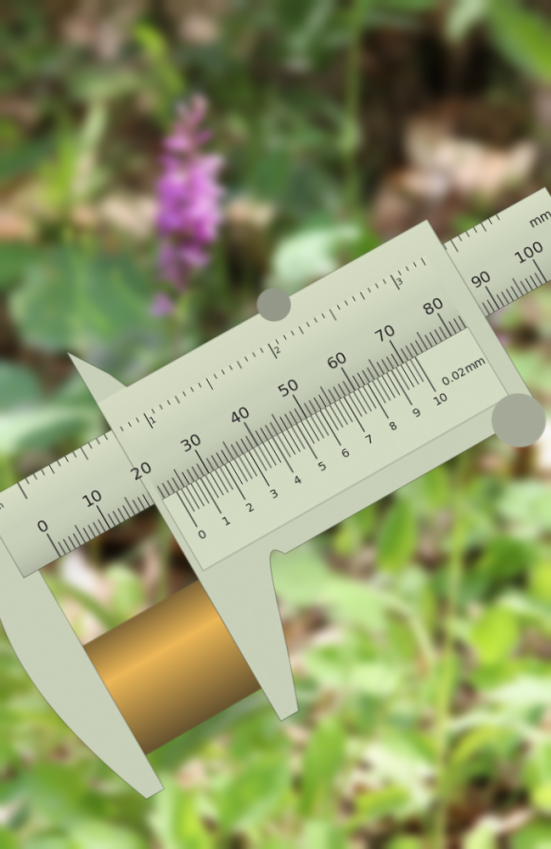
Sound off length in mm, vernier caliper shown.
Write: 23.4 mm
